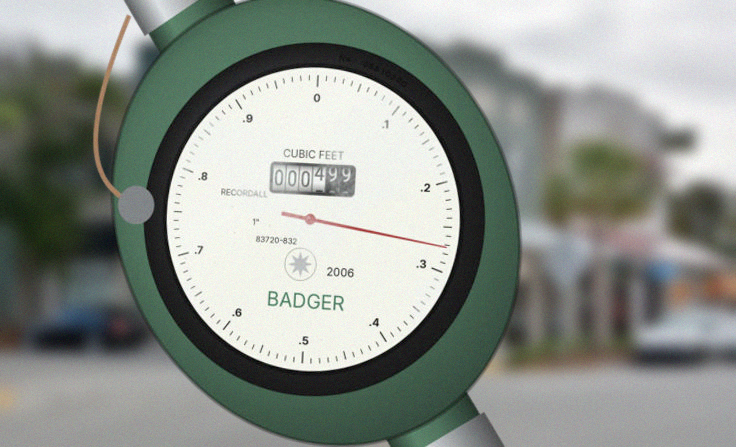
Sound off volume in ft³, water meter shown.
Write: 499.27 ft³
